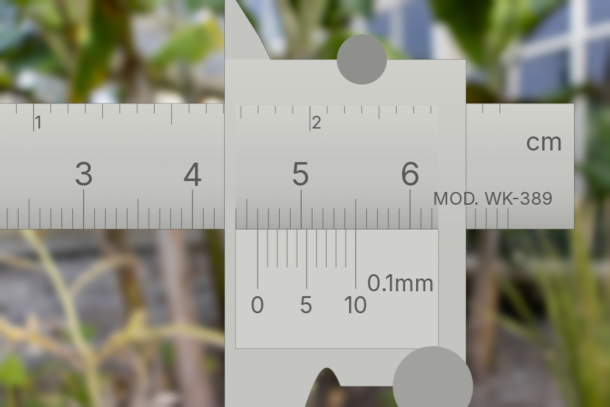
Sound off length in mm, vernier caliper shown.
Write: 46.0 mm
